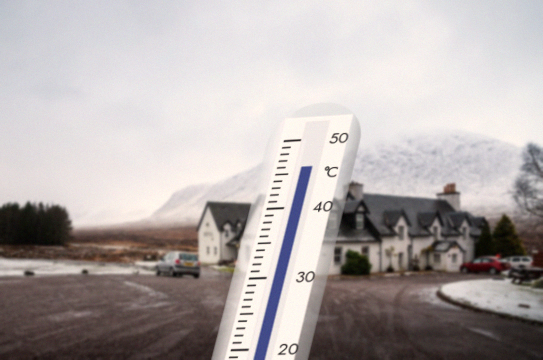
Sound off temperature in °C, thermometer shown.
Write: 46 °C
